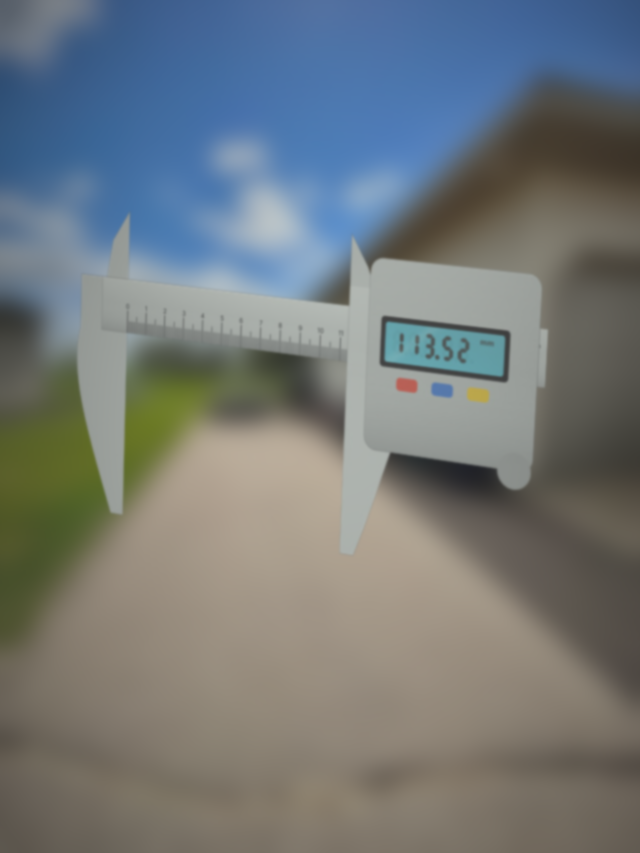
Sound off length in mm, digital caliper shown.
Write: 113.52 mm
